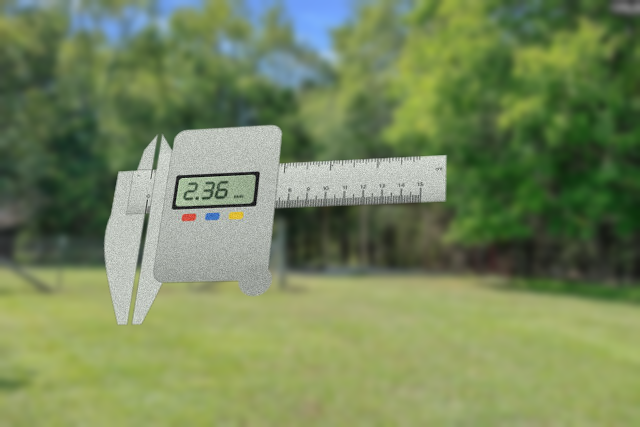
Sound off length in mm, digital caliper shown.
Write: 2.36 mm
